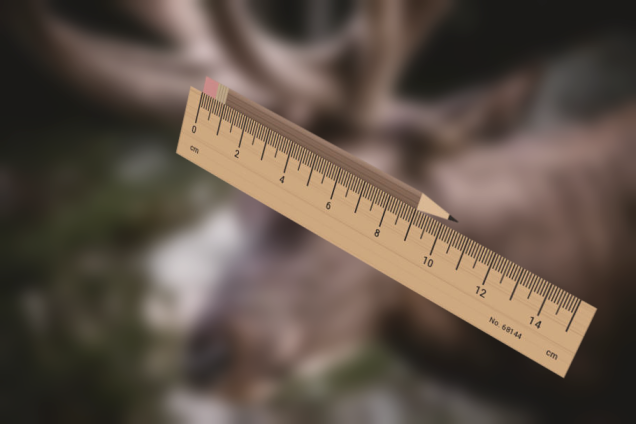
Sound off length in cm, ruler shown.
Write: 10.5 cm
